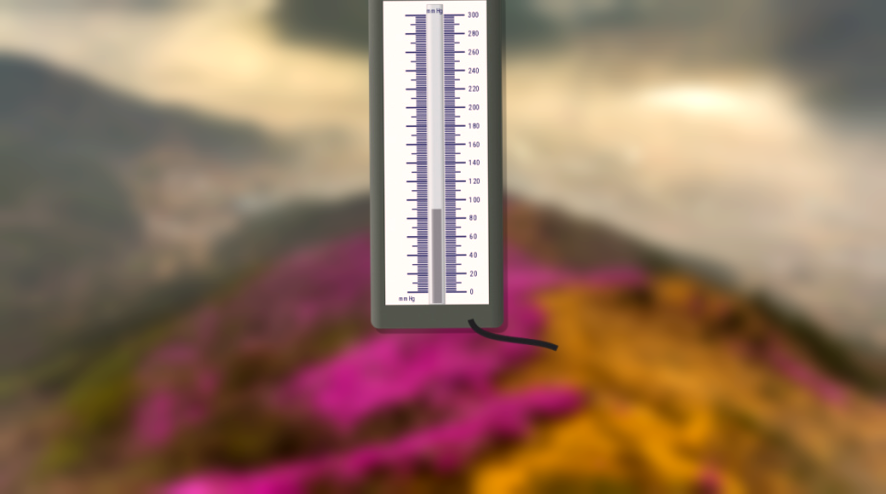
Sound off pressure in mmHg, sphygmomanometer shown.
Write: 90 mmHg
